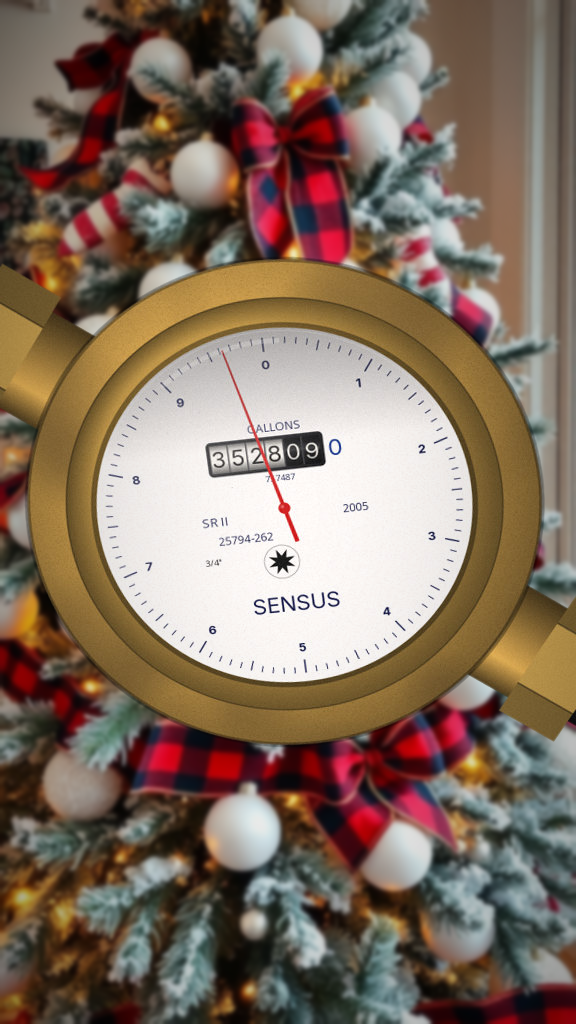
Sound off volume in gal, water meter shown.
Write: 3528089.6 gal
